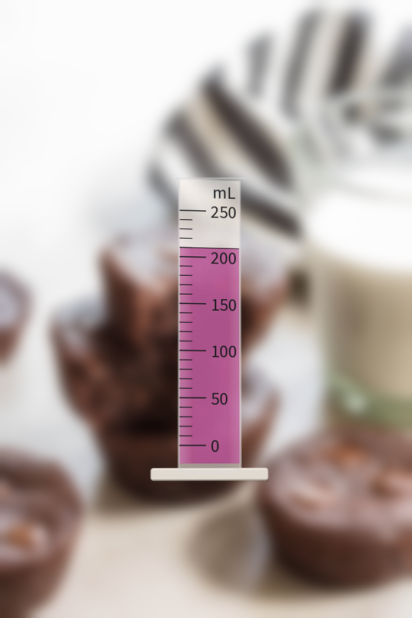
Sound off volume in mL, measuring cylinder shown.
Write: 210 mL
